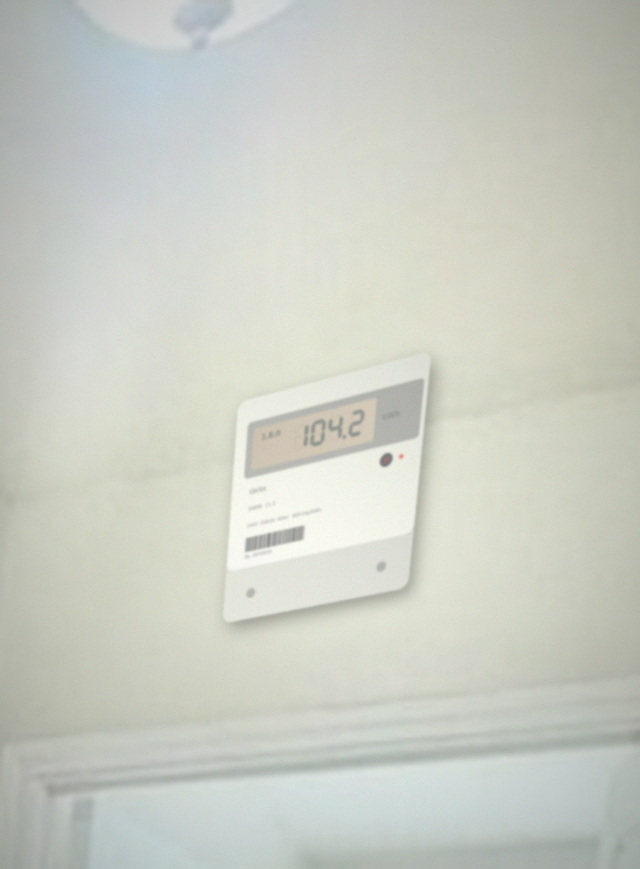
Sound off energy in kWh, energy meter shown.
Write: 104.2 kWh
